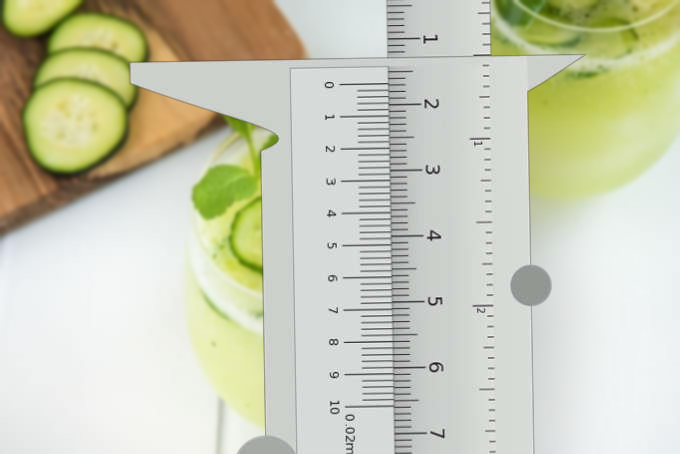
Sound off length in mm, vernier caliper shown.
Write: 16.8 mm
